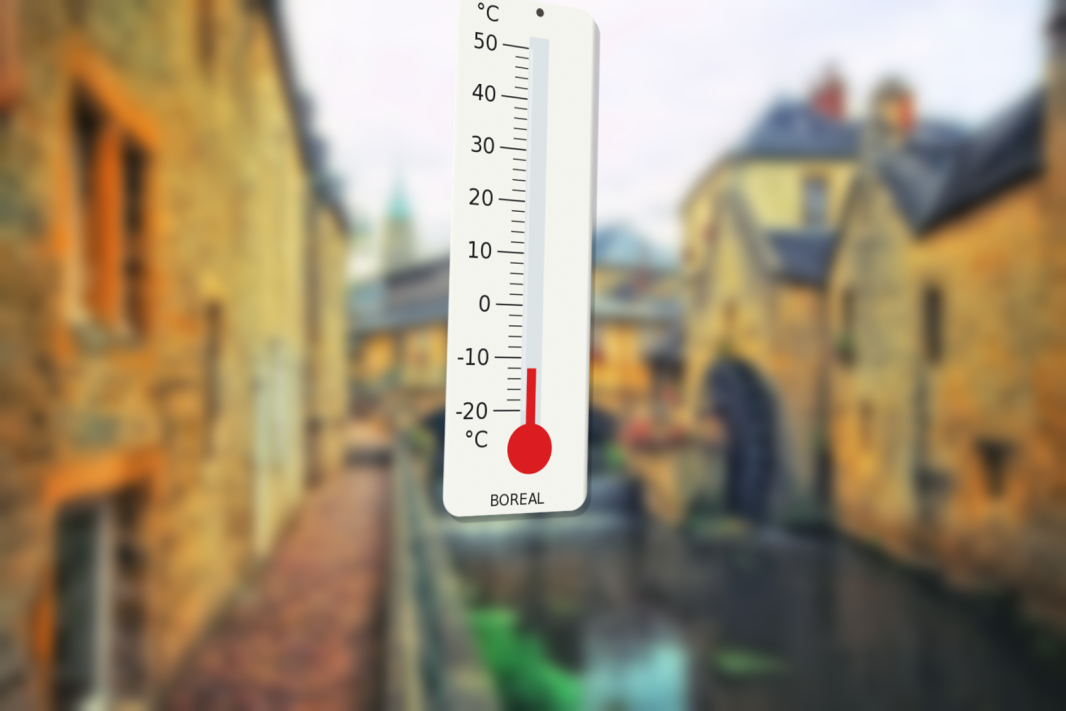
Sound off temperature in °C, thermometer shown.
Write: -12 °C
